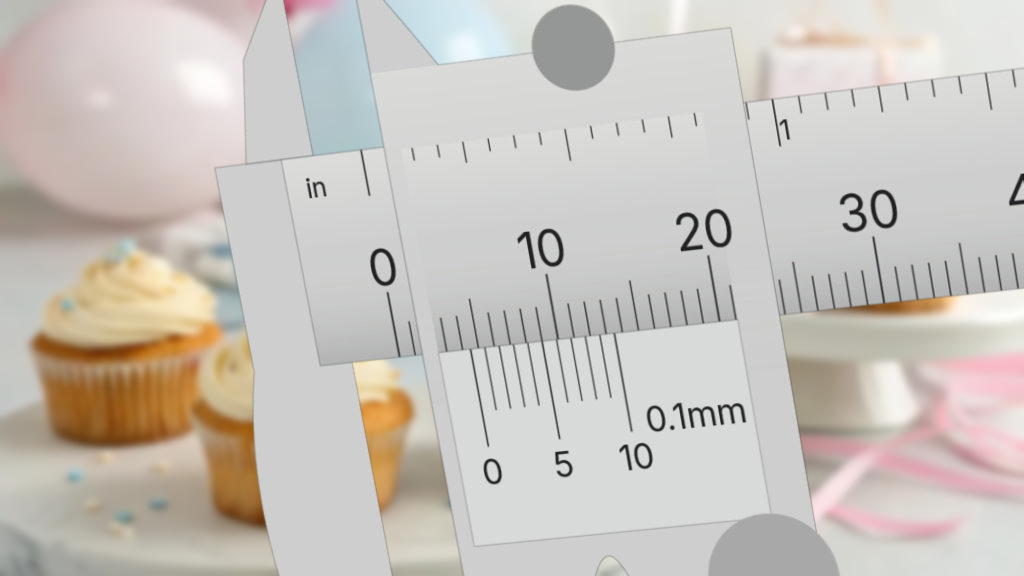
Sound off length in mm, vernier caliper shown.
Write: 4.5 mm
